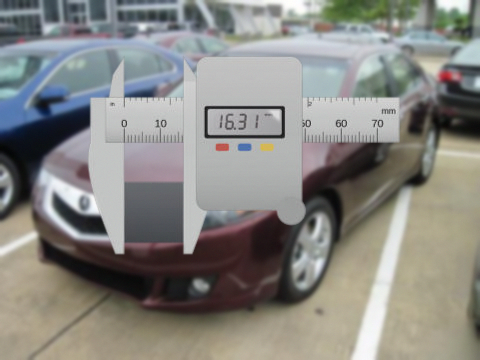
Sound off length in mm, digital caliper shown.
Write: 16.31 mm
